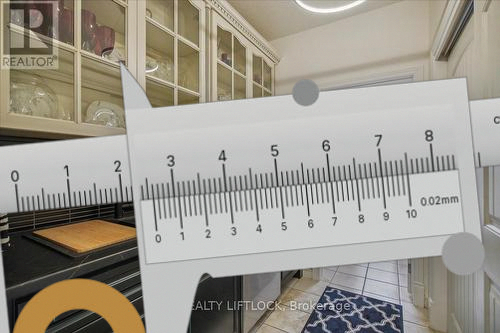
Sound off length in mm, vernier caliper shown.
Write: 26.0 mm
